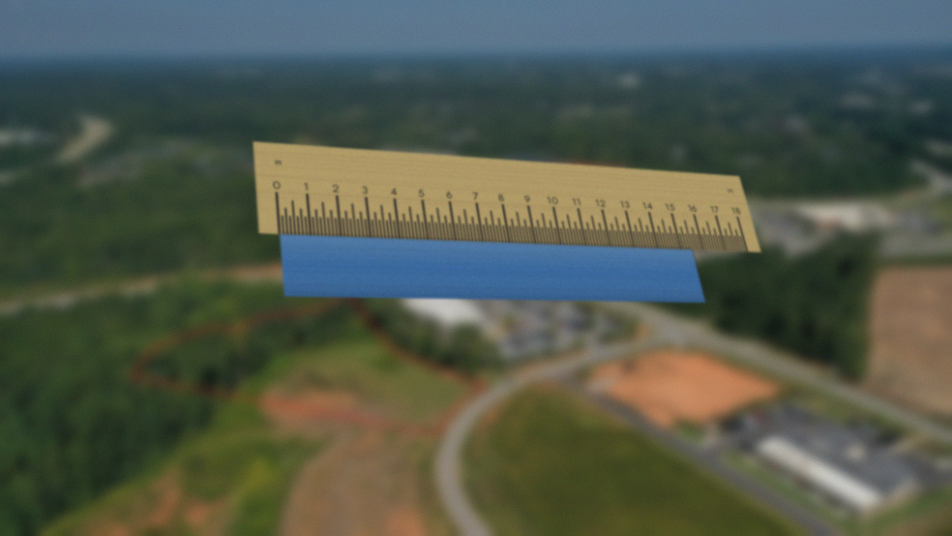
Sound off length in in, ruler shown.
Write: 15.5 in
